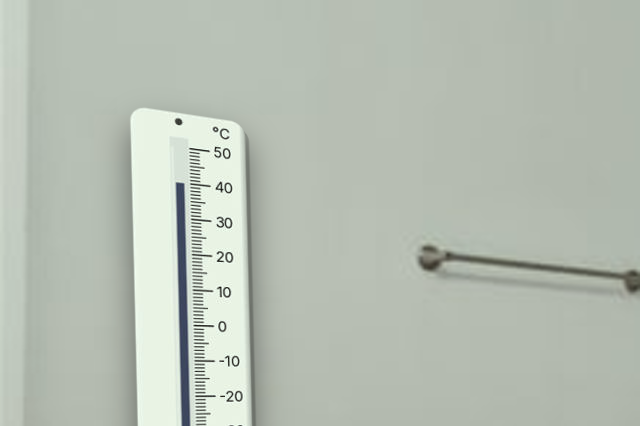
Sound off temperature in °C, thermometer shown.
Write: 40 °C
